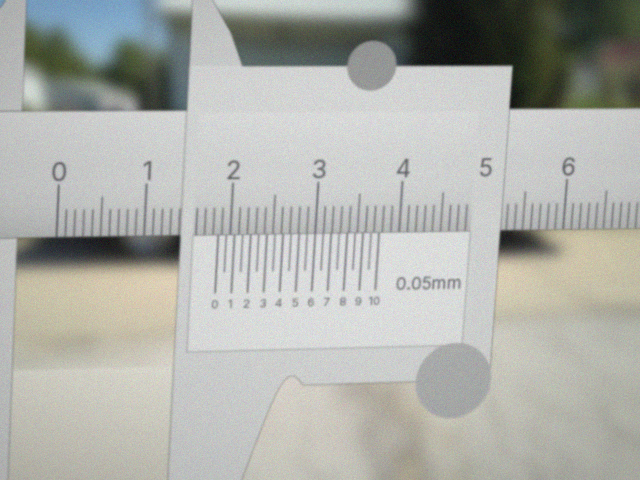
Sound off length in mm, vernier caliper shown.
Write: 18.6 mm
